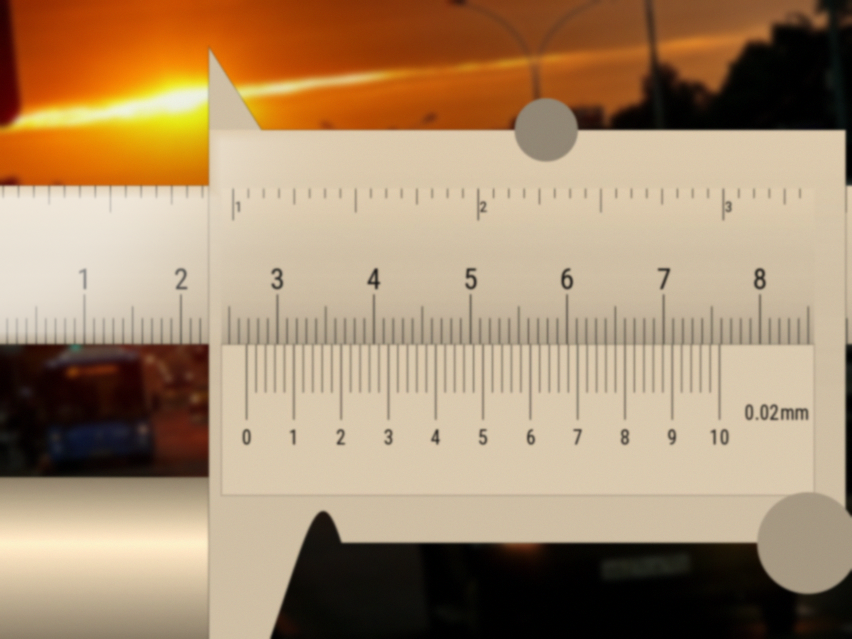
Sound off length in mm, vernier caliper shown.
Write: 26.8 mm
